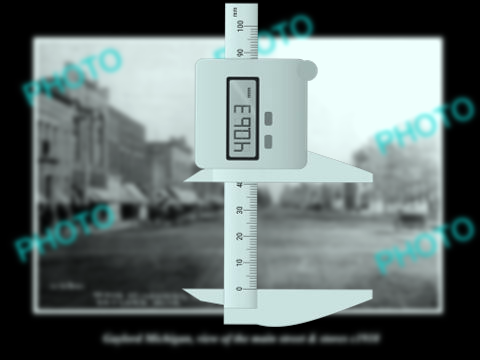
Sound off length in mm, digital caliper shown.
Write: 40.63 mm
